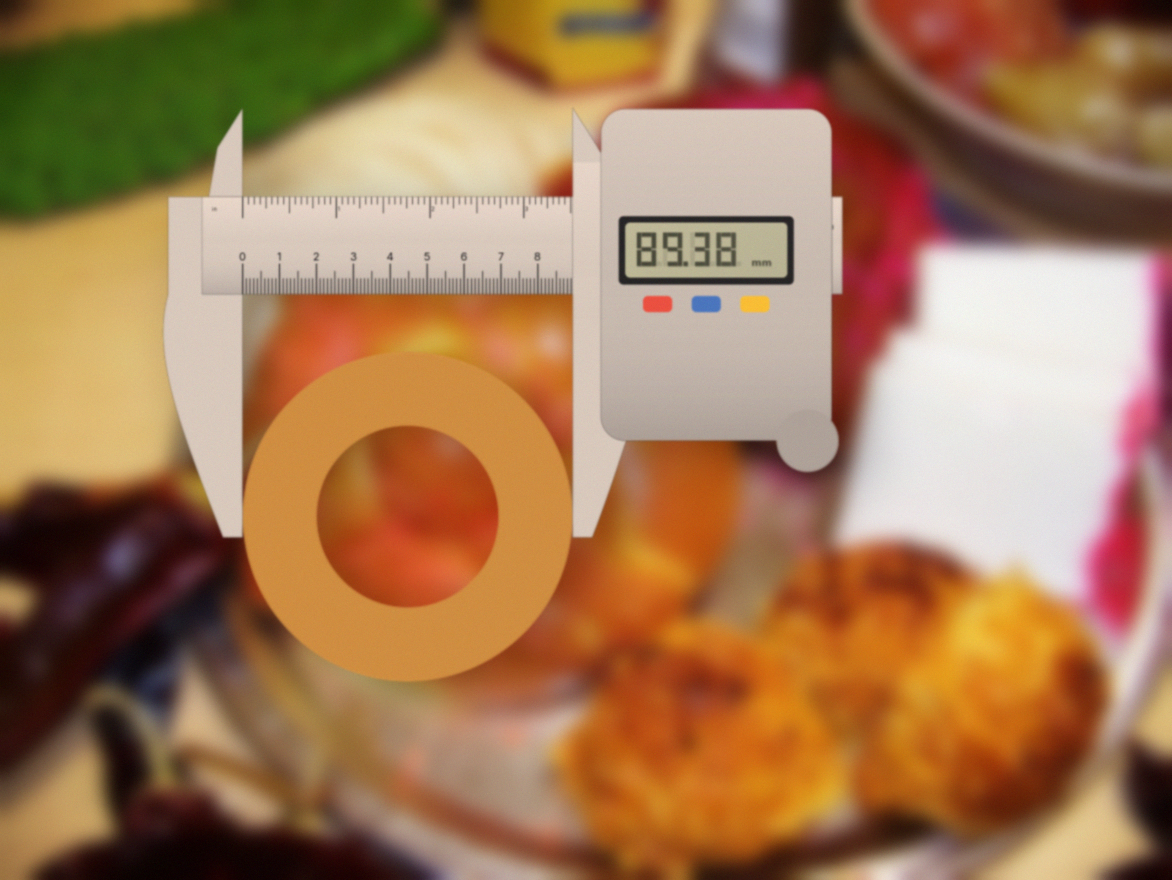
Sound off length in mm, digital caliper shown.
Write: 89.38 mm
